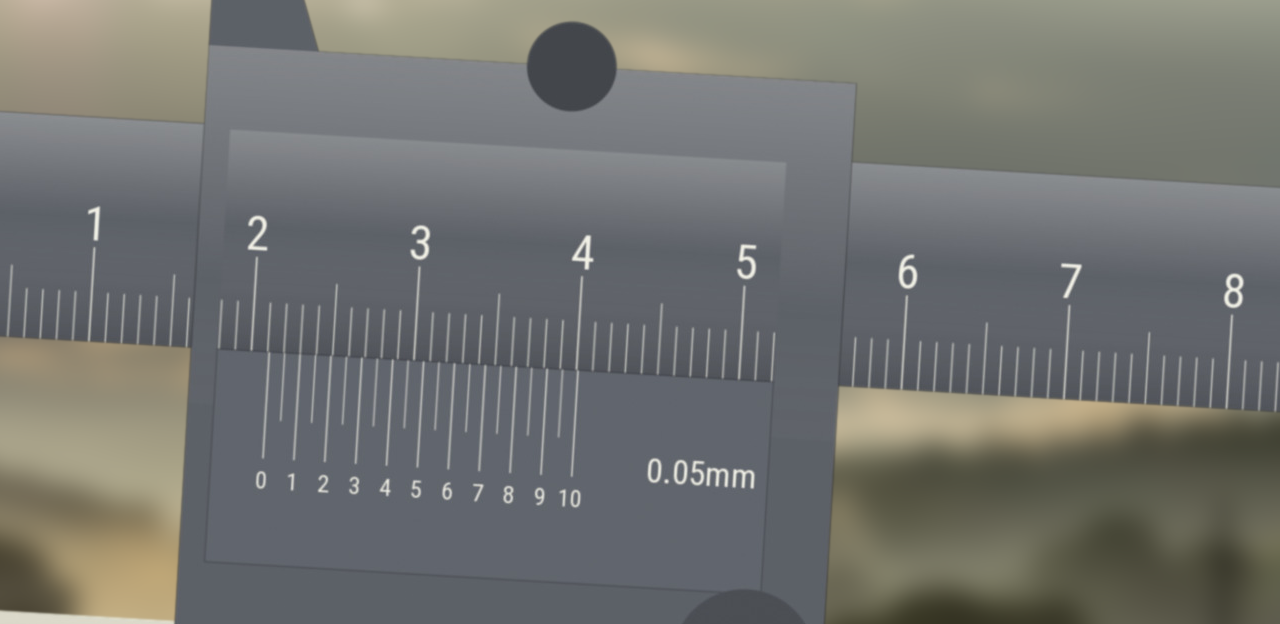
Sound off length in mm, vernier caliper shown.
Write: 21.1 mm
